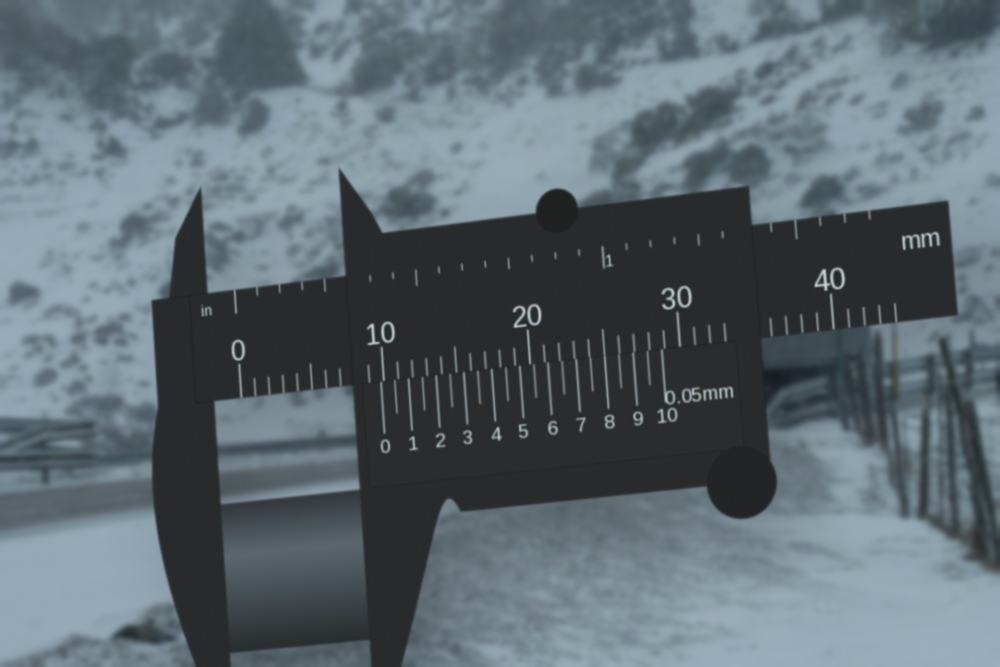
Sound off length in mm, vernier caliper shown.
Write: 9.8 mm
